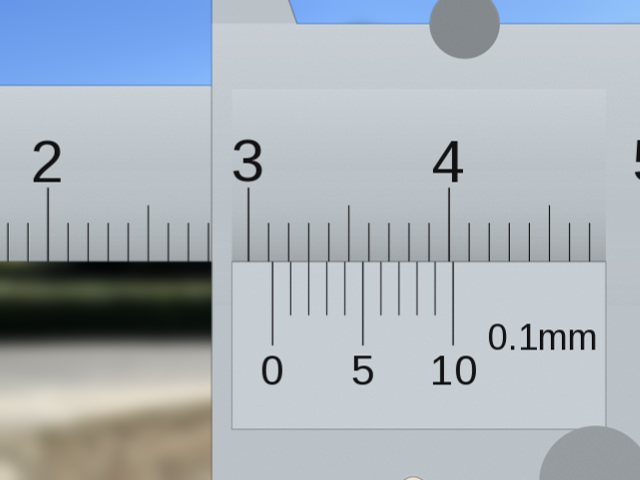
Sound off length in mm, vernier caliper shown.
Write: 31.2 mm
